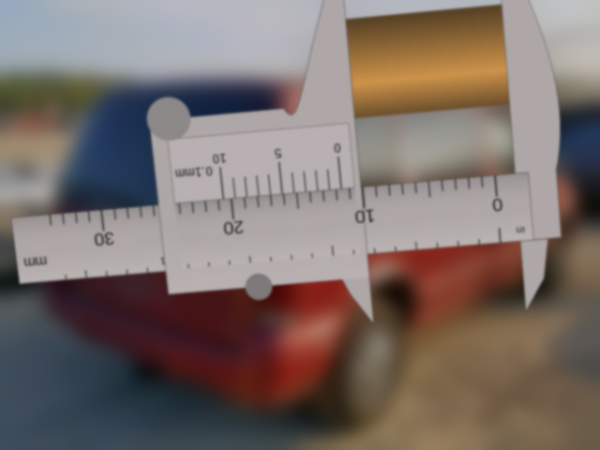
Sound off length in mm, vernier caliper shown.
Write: 11.6 mm
